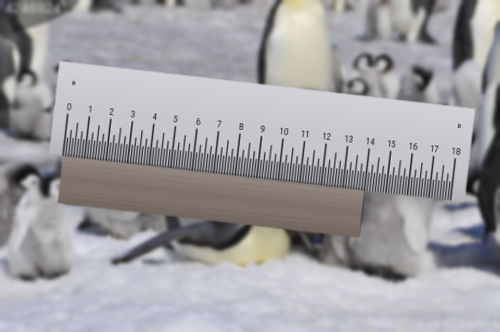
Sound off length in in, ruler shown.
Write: 14 in
